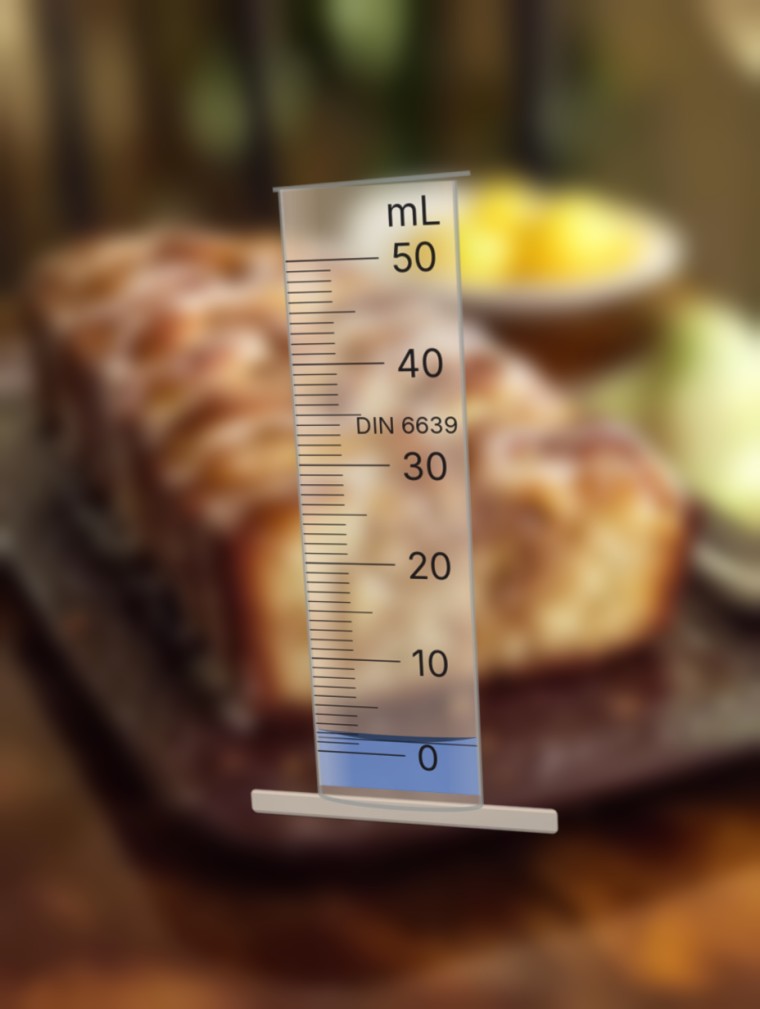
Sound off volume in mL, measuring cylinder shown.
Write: 1.5 mL
